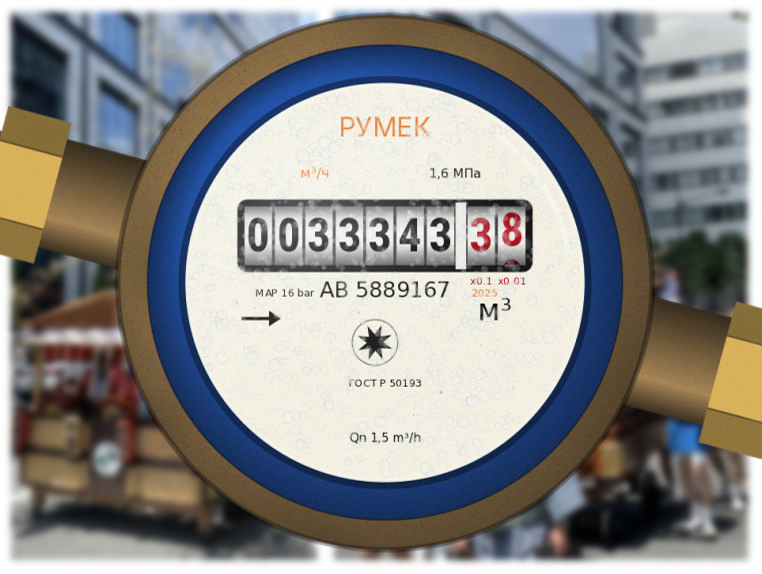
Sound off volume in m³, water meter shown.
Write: 33343.38 m³
